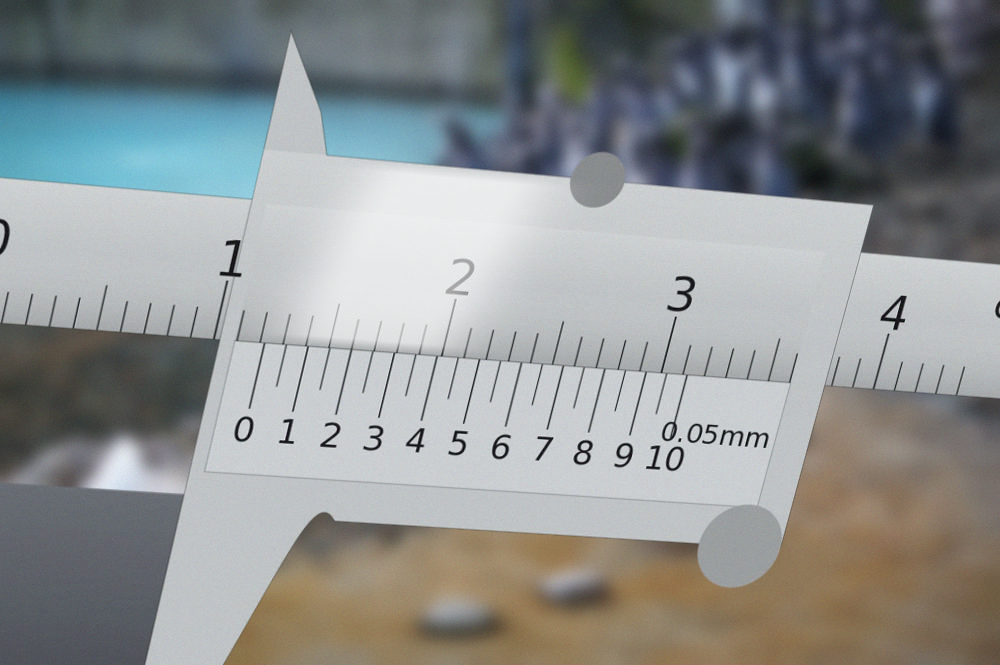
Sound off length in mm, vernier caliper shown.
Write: 12.2 mm
